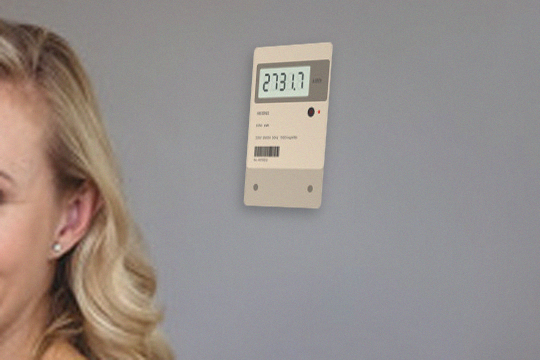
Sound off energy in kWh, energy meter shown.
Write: 2731.7 kWh
